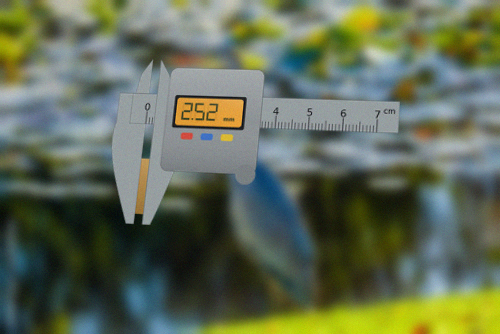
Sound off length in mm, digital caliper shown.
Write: 2.52 mm
